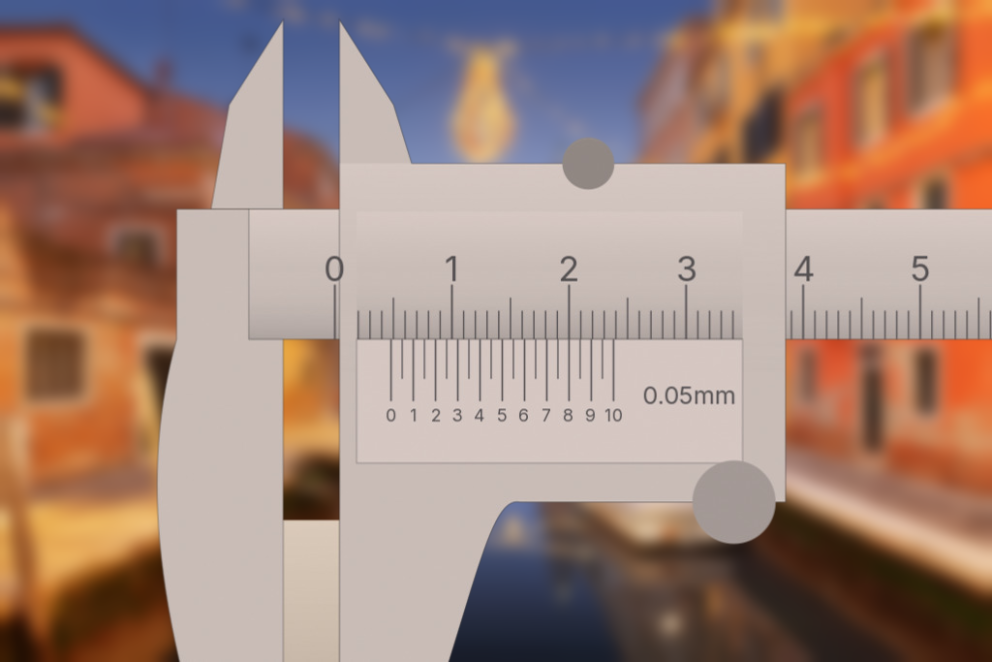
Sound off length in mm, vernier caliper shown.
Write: 4.8 mm
